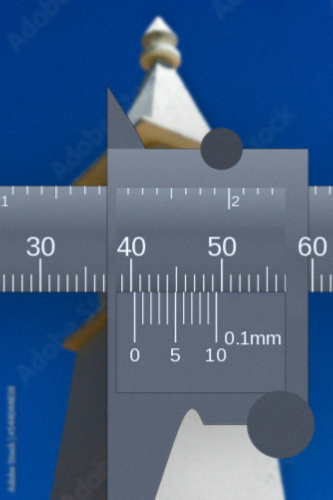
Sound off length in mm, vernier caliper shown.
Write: 40.4 mm
